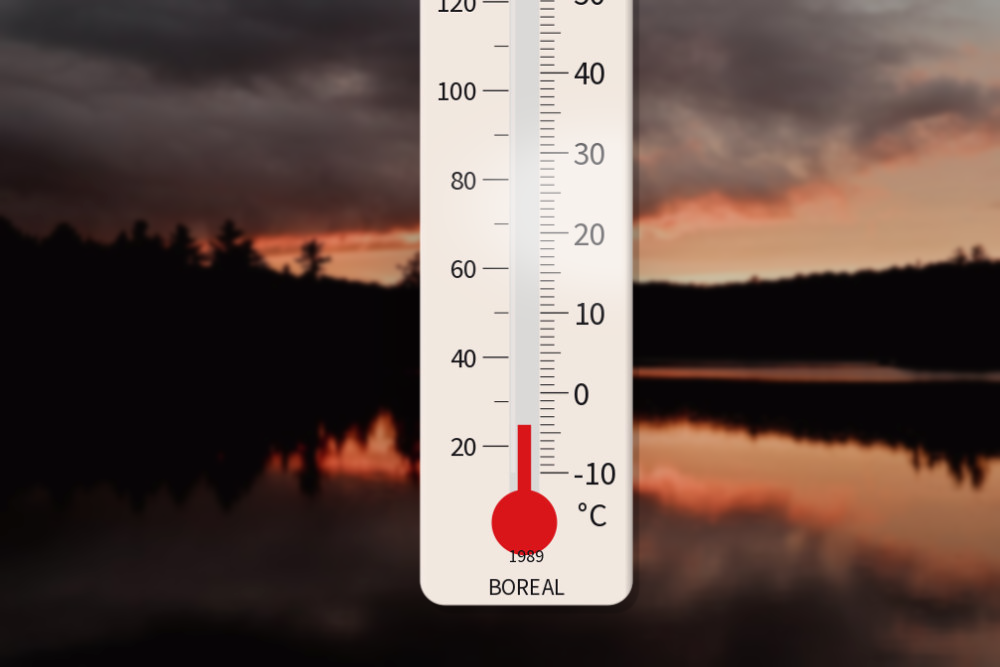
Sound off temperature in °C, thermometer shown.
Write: -4 °C
